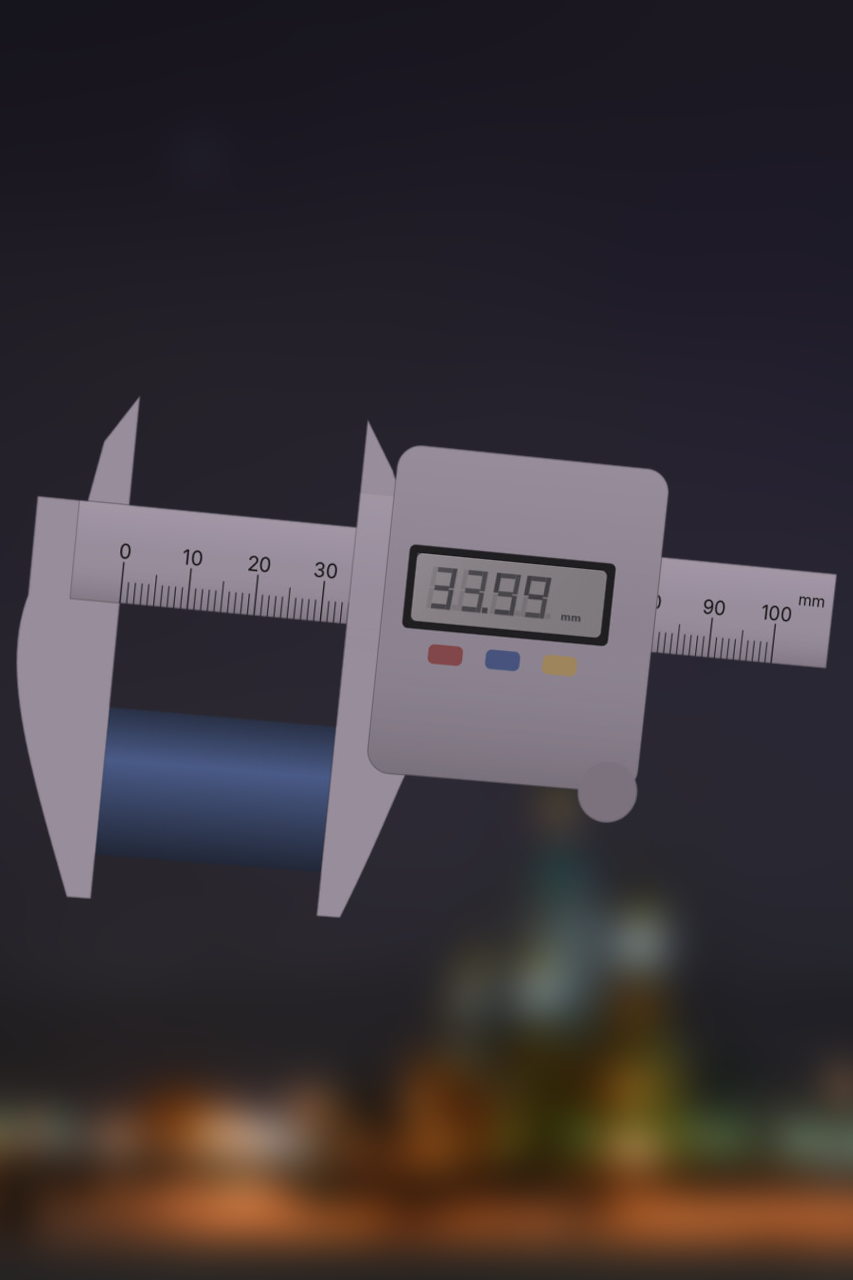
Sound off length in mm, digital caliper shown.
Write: 33.99 mm
